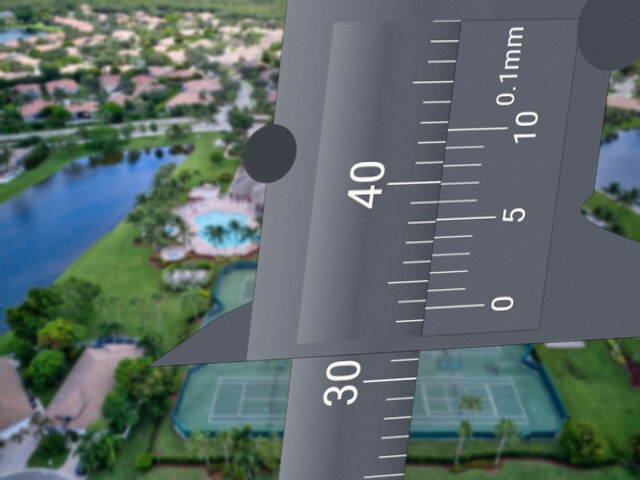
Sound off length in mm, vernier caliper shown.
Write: 33.6 mm
